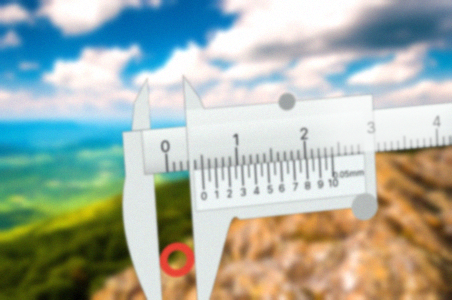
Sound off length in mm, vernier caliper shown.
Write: 5.0 mm
